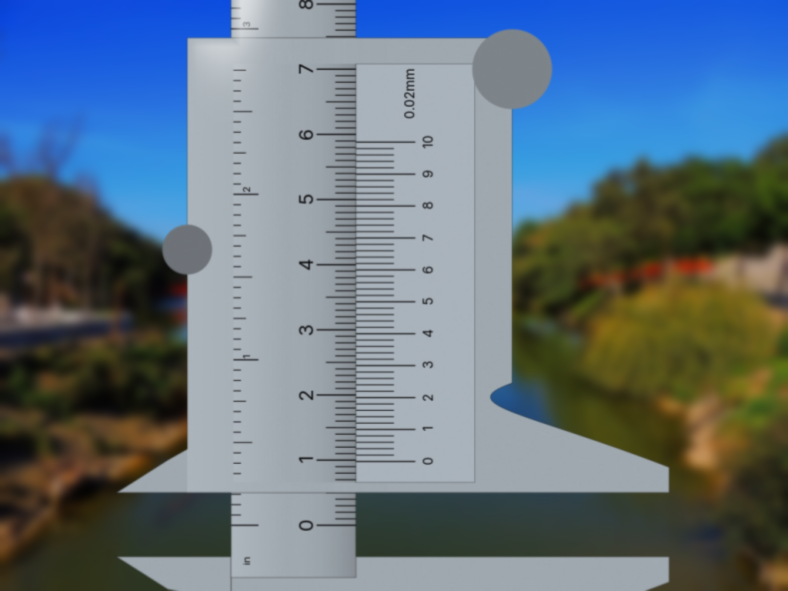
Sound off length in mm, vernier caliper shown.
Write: 9.8 mm
